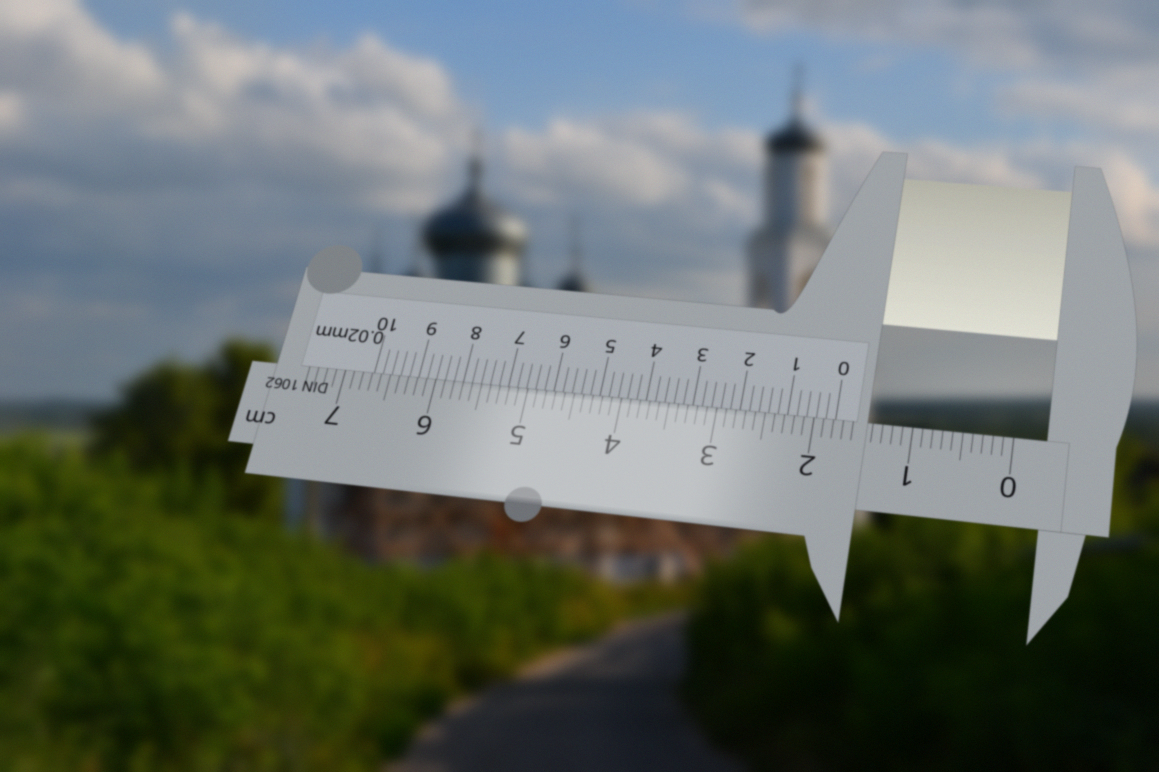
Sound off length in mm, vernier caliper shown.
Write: 17.8 mm
